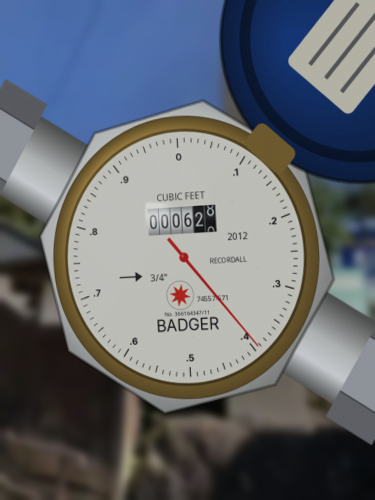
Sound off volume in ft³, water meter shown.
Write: 628.39 ft³
